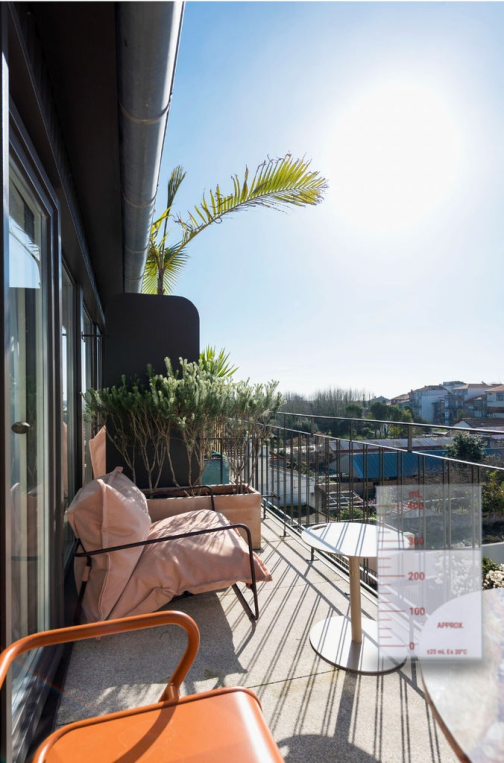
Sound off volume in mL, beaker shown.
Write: 275 mL
